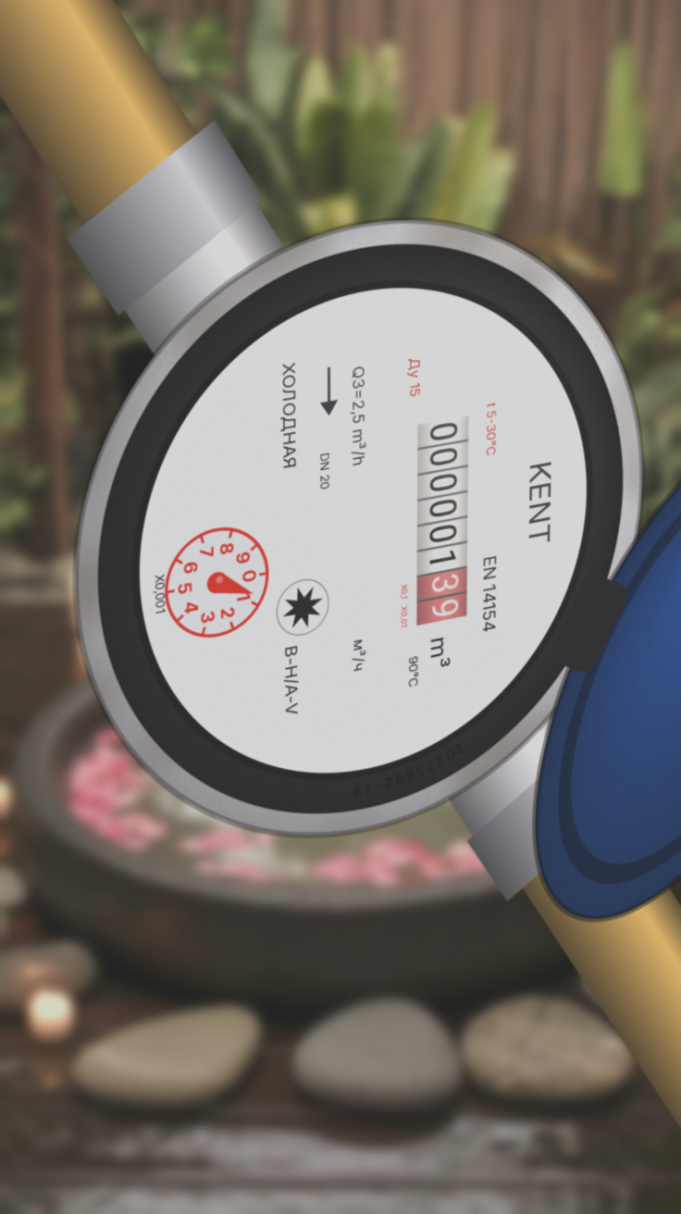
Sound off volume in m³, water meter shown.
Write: 1.390 m³
